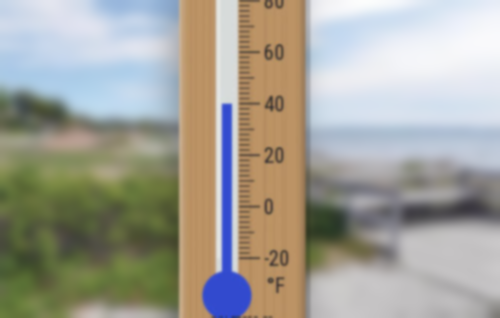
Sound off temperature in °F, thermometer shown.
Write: 40 °F
